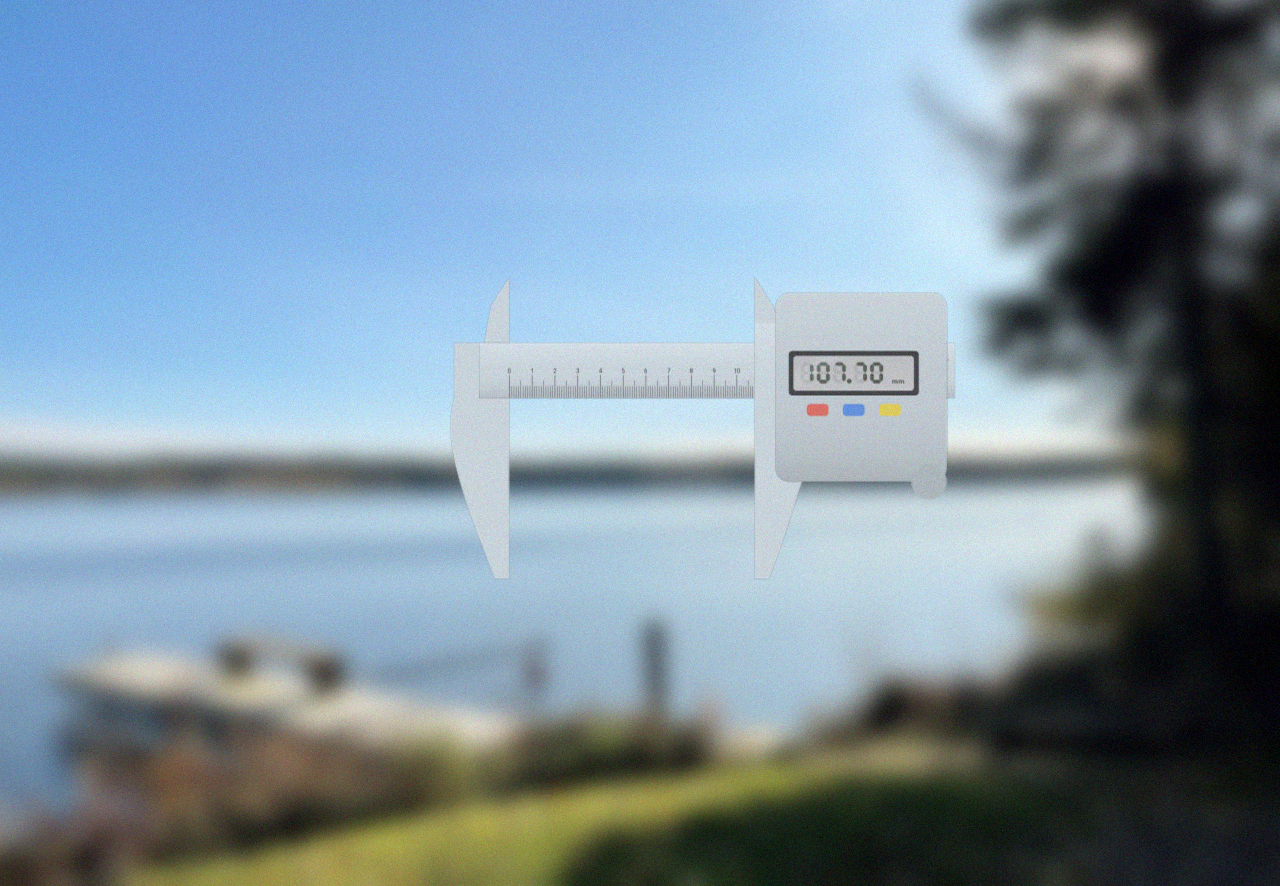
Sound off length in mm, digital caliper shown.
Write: 107.70 mm
